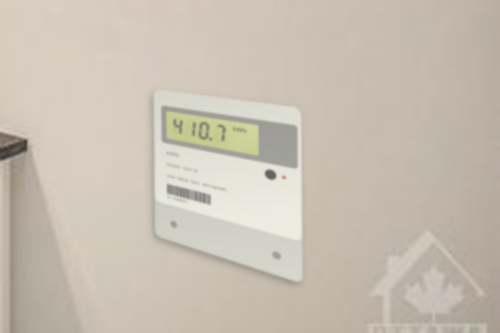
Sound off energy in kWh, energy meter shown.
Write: 410.7 kWh
